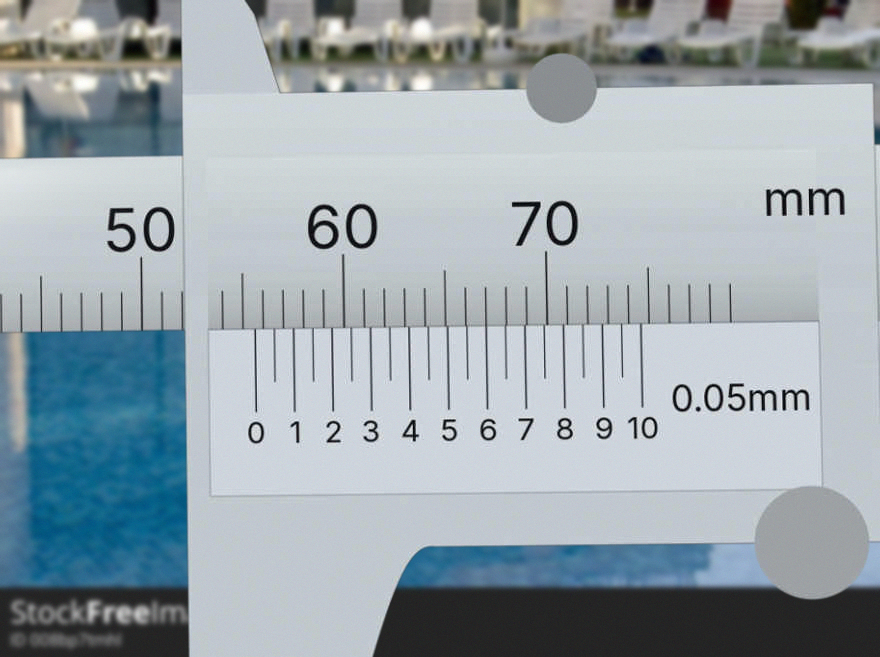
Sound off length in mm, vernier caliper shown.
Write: 55.6 mm
